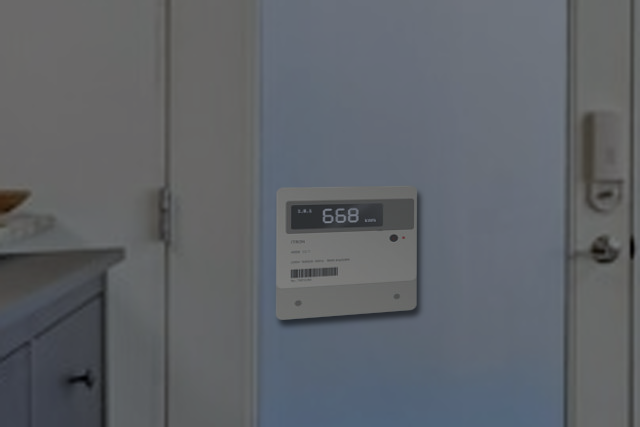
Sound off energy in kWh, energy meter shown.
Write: 668 kWh
